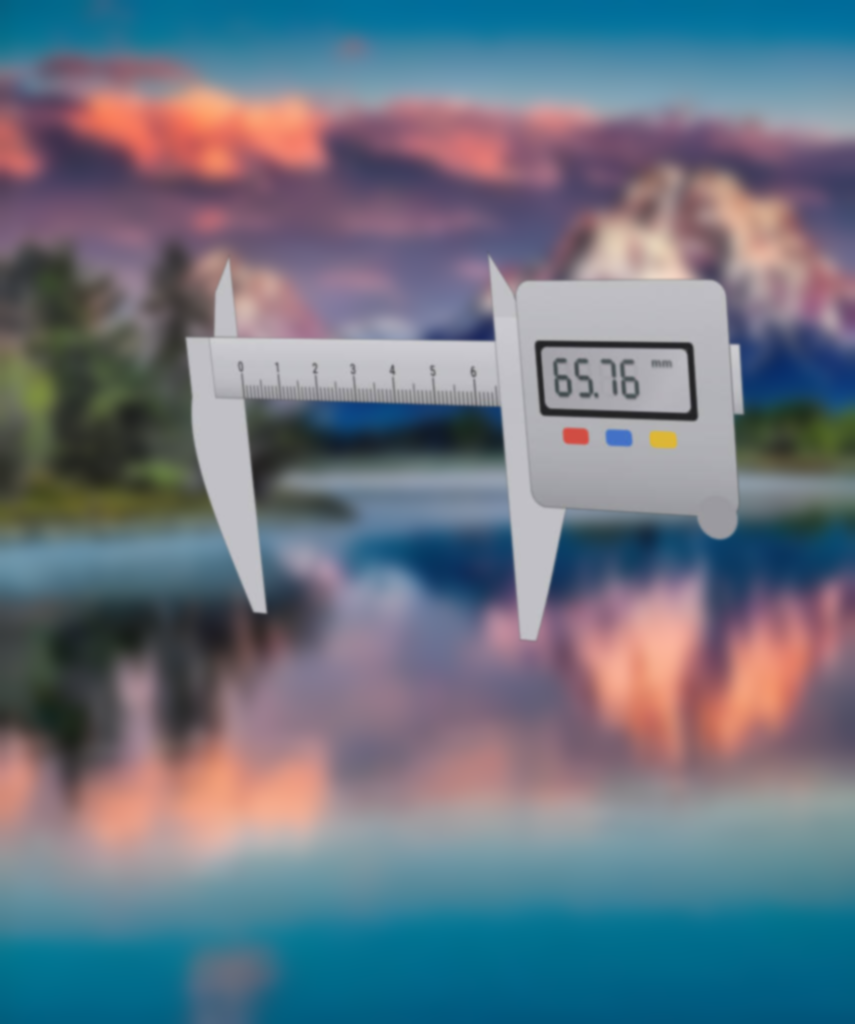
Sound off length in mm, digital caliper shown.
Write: 65.76 mm
